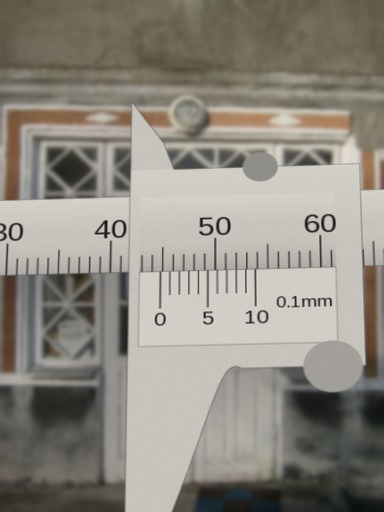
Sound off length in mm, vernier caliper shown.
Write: 44.8 mm
